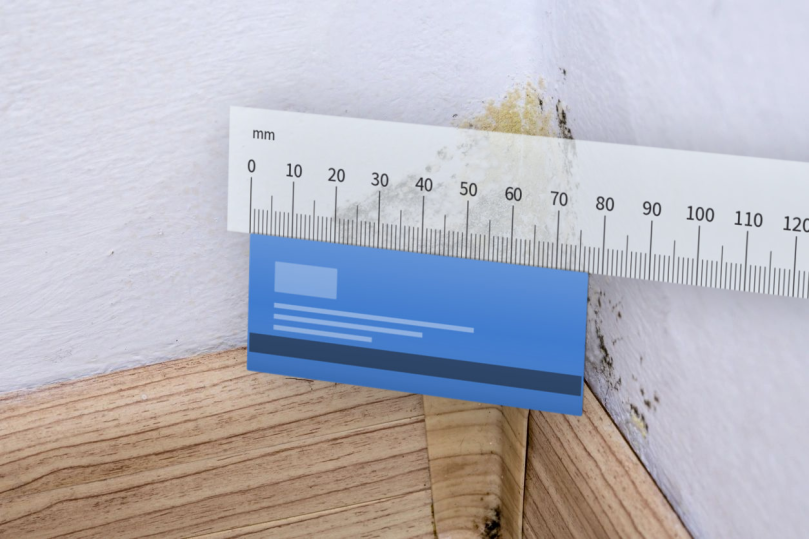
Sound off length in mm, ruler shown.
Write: 77 mm
